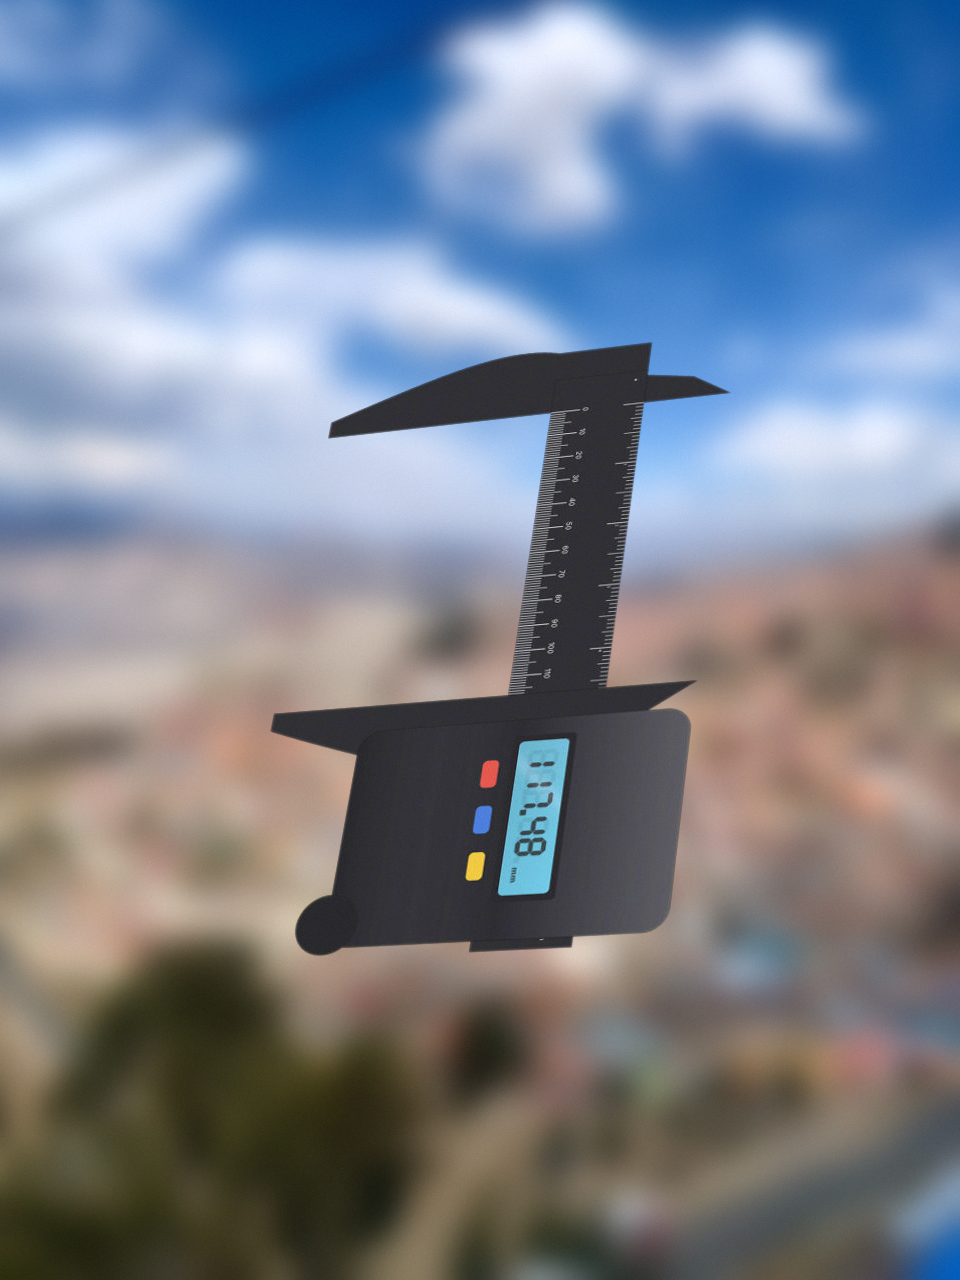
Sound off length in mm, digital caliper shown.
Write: 117.48 mm
